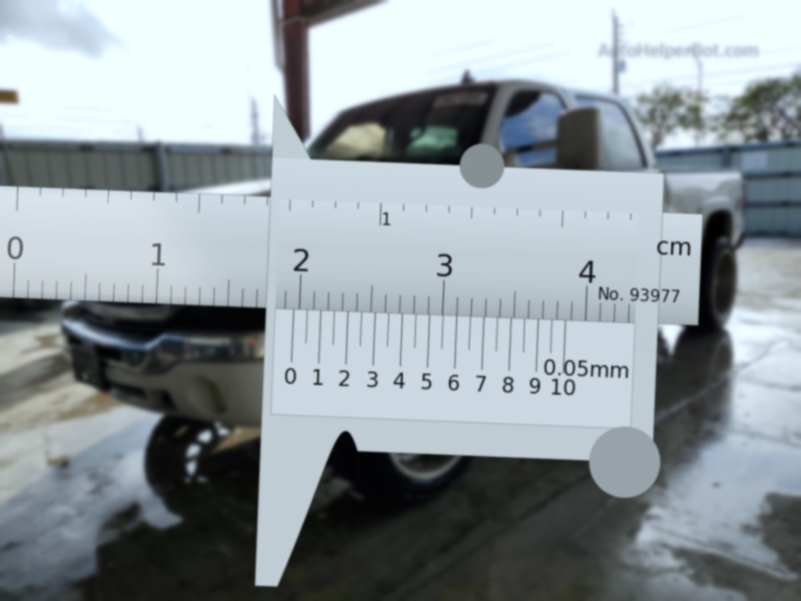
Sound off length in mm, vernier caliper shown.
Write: 19.6 mm
